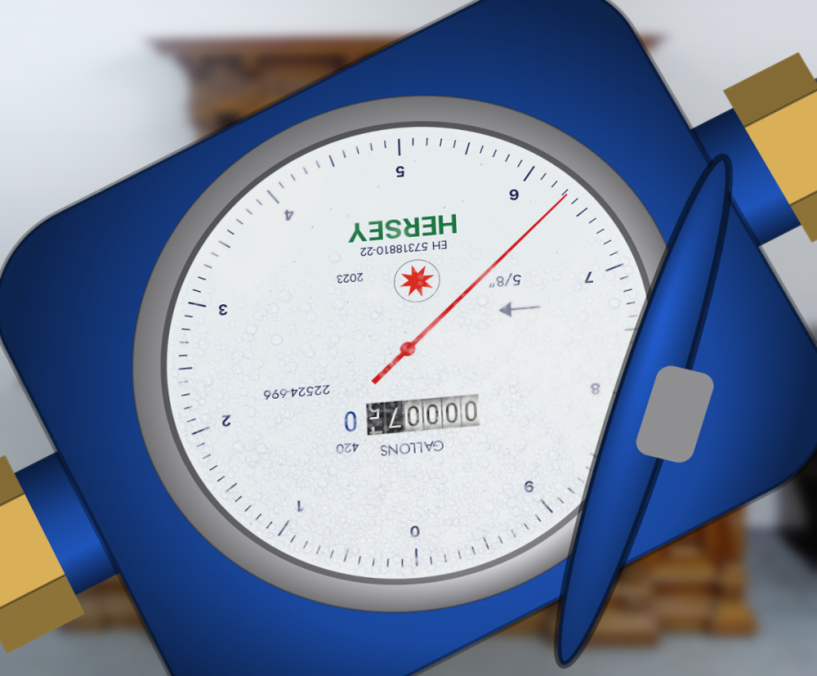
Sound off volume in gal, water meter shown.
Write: 746.3 gal
